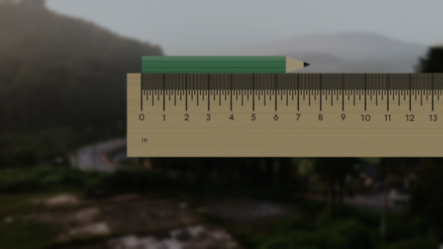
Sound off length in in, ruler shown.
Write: 7.5 in
